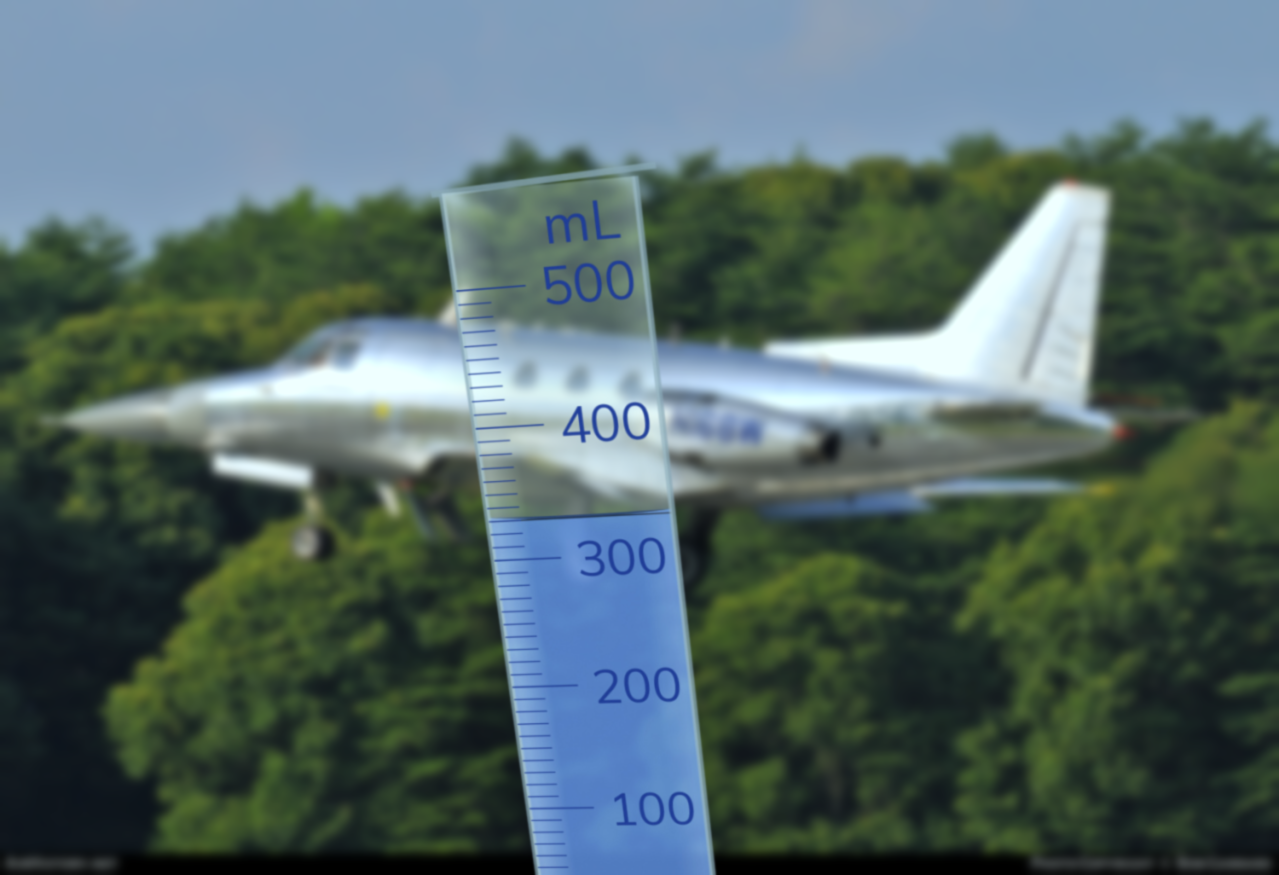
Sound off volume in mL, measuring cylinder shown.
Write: 330 mL
